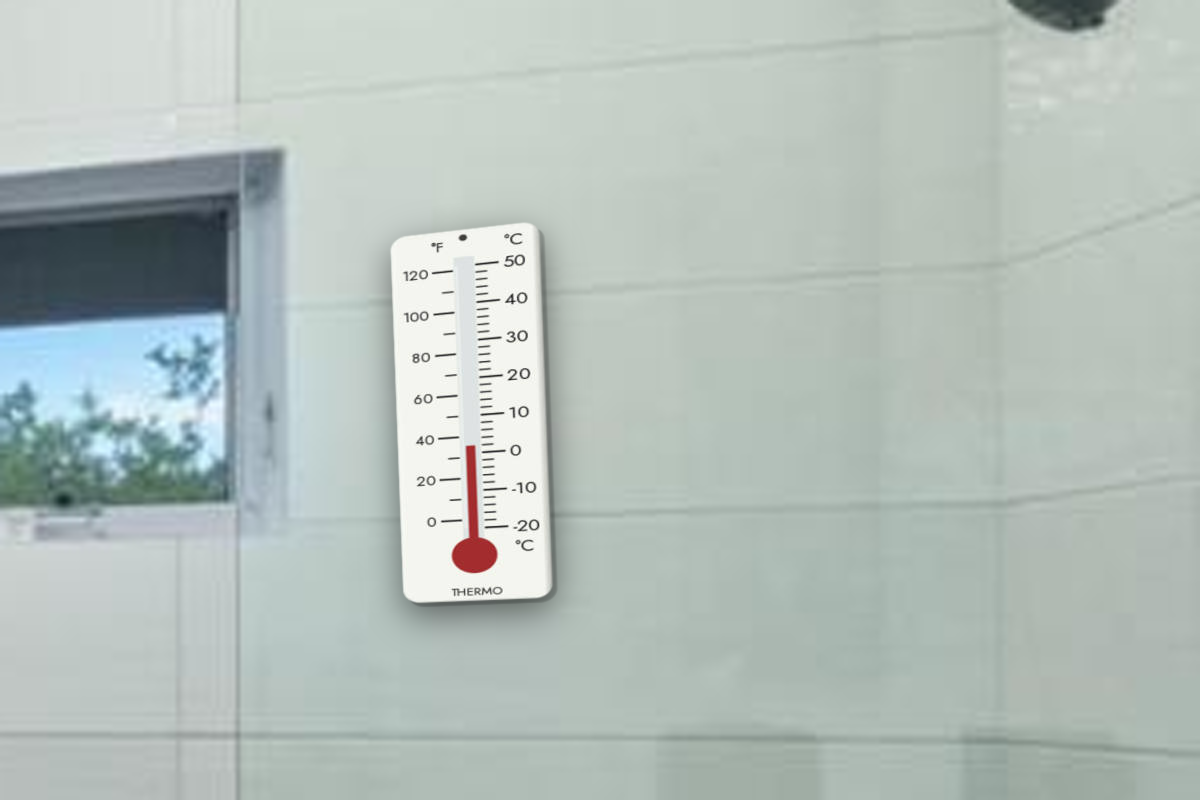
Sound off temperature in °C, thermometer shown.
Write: 2 °C
